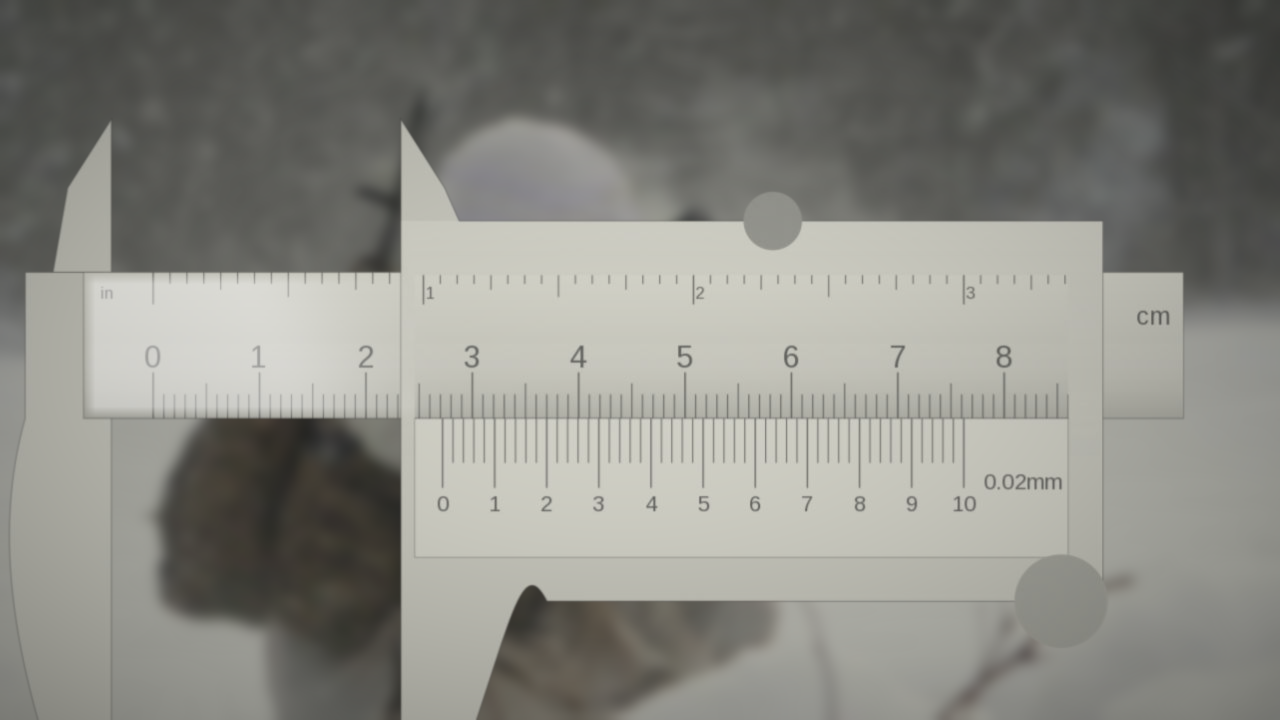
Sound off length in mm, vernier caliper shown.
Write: 27.2 mm
